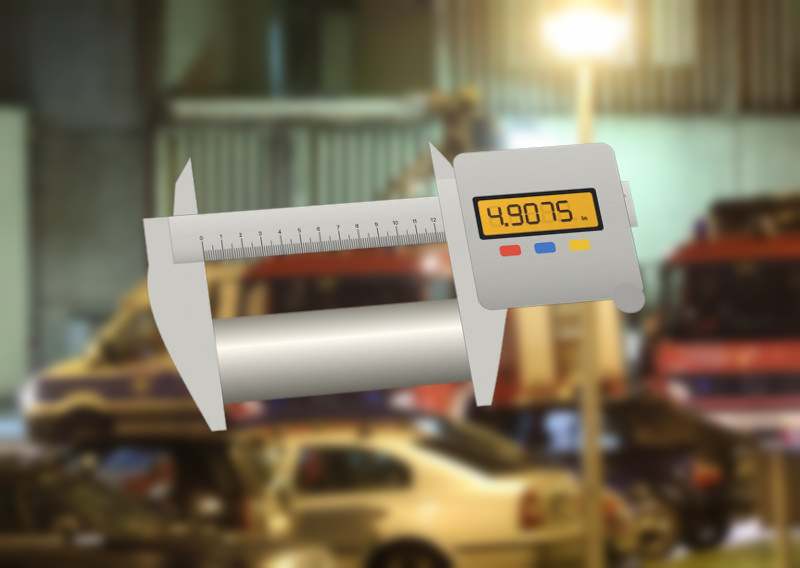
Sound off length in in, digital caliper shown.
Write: 4.9075 in
